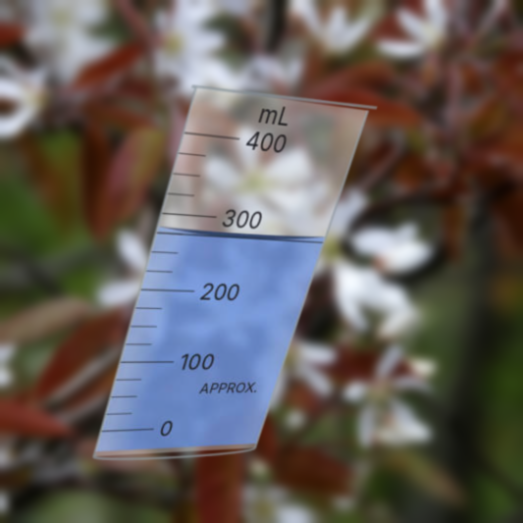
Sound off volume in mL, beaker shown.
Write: 275 mL
